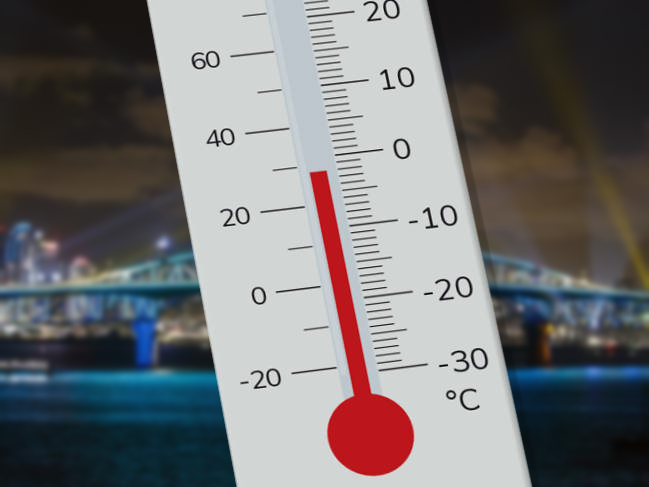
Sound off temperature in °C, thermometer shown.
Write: -2 °C
